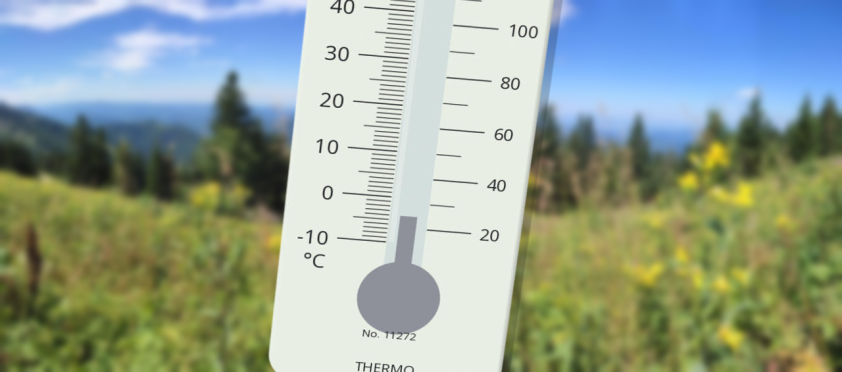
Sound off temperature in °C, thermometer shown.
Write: -4 °C
